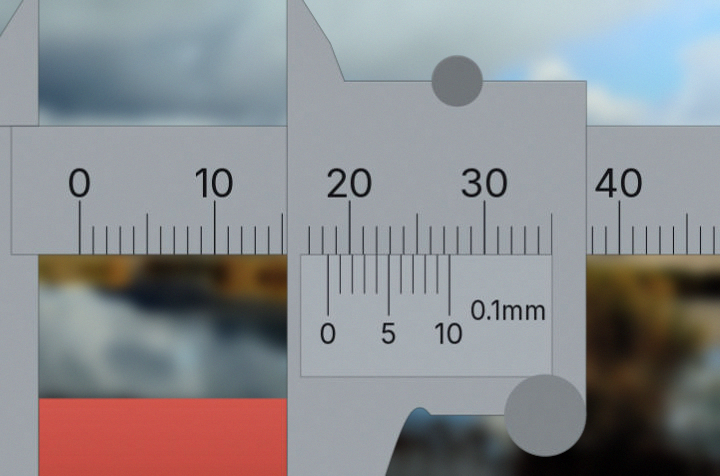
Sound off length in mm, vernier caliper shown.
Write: 18.4 mm
